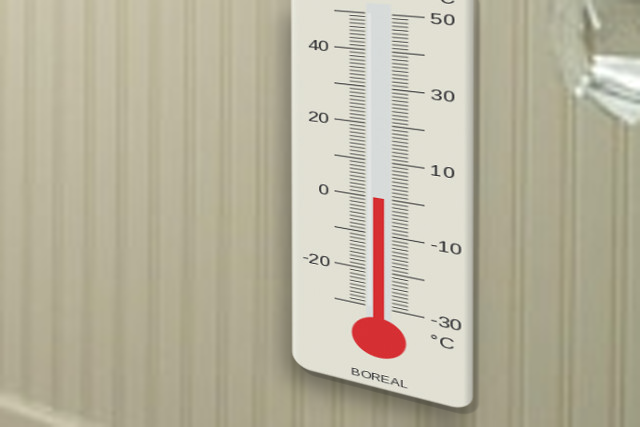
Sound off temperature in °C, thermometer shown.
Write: 0 °C
